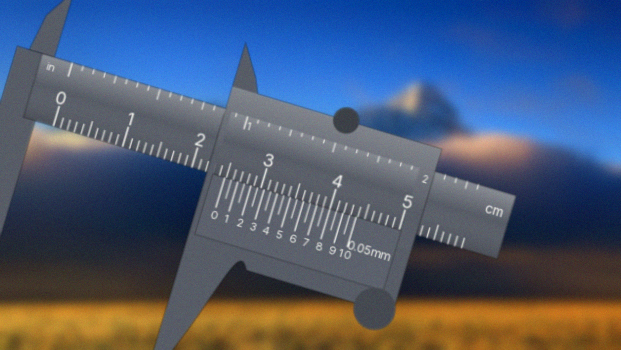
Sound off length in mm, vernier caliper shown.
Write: 24.8 mm
